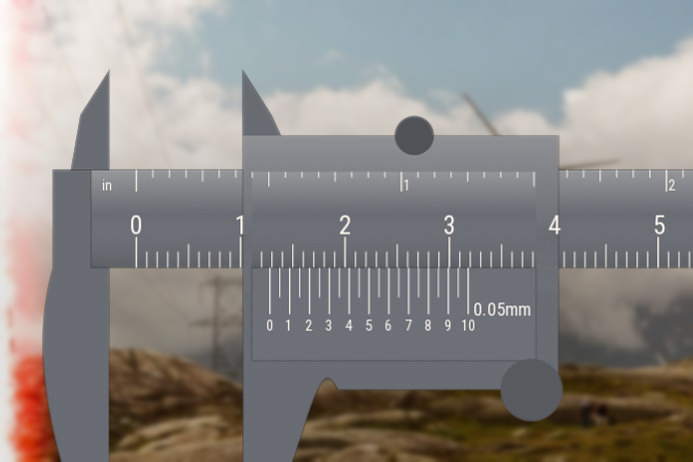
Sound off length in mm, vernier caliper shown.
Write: 12.8 mm
